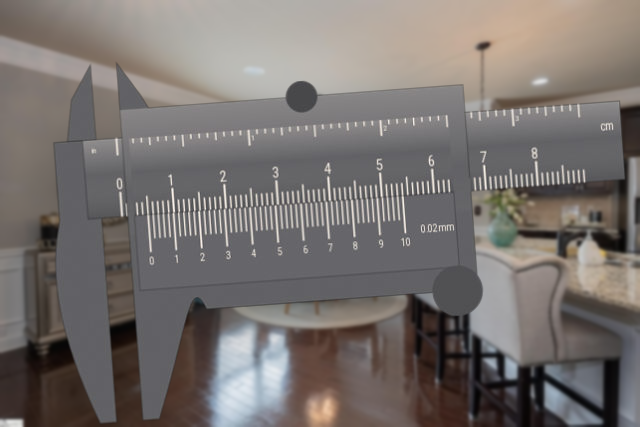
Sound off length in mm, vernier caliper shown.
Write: 5.0 mm
